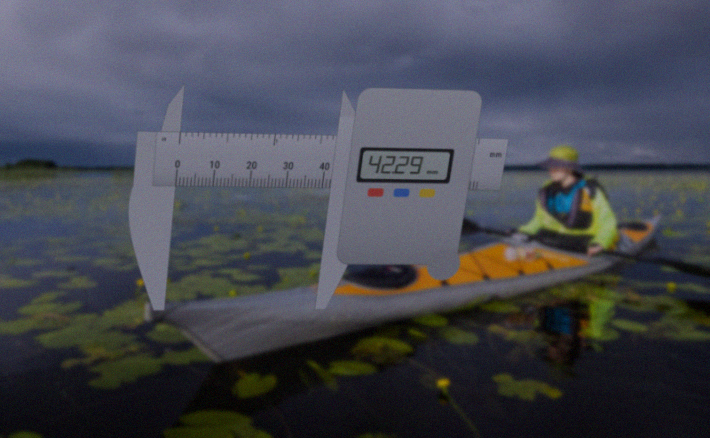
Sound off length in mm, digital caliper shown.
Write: 42.29 mm
